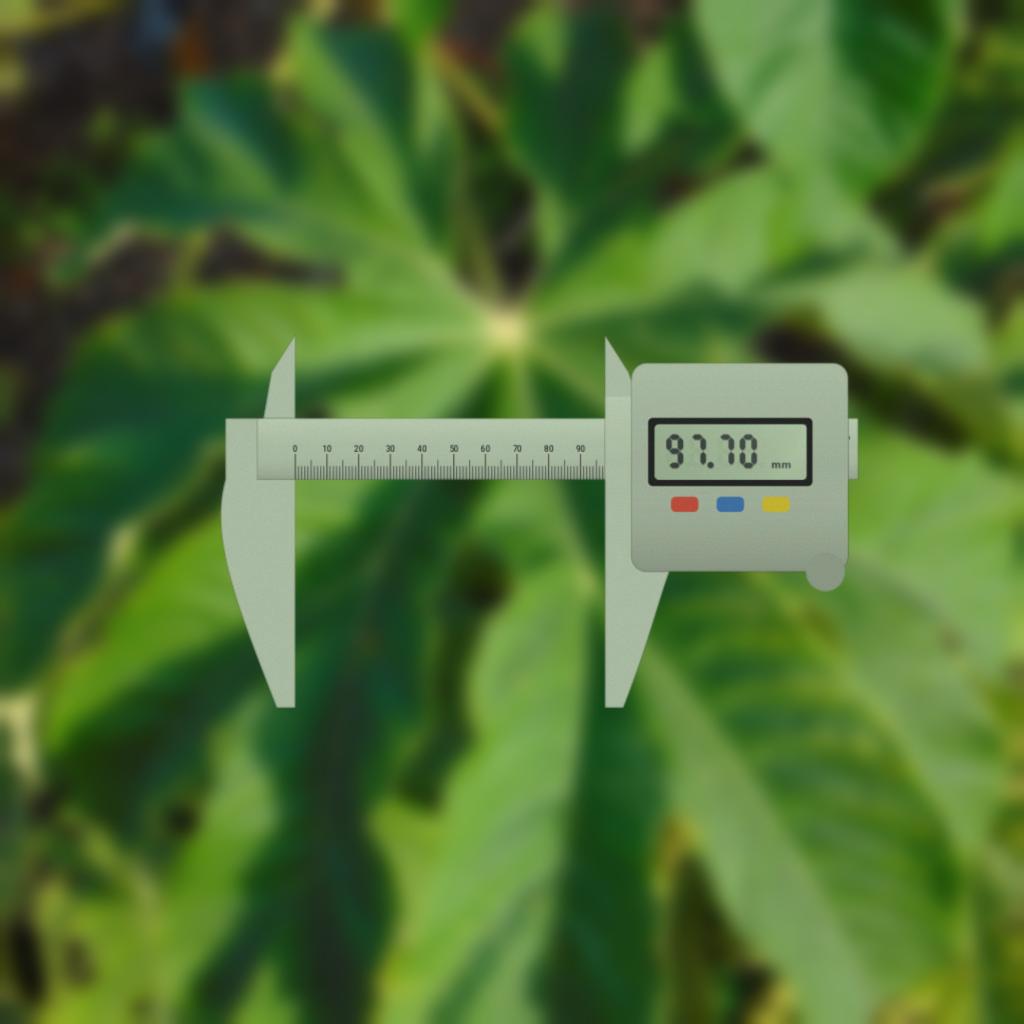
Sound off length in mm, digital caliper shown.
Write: 97.70 mm
